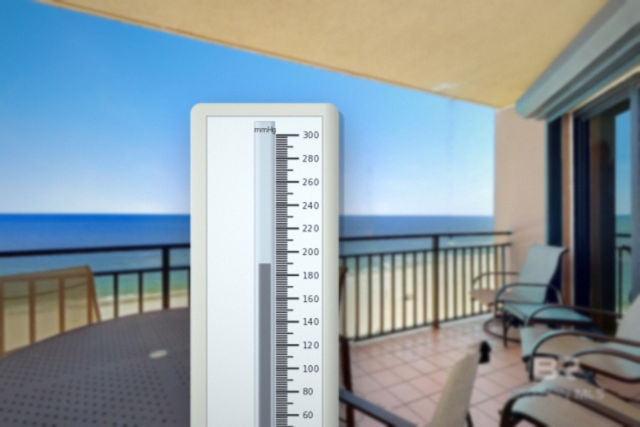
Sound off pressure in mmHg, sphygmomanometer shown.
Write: 190 mmHg
